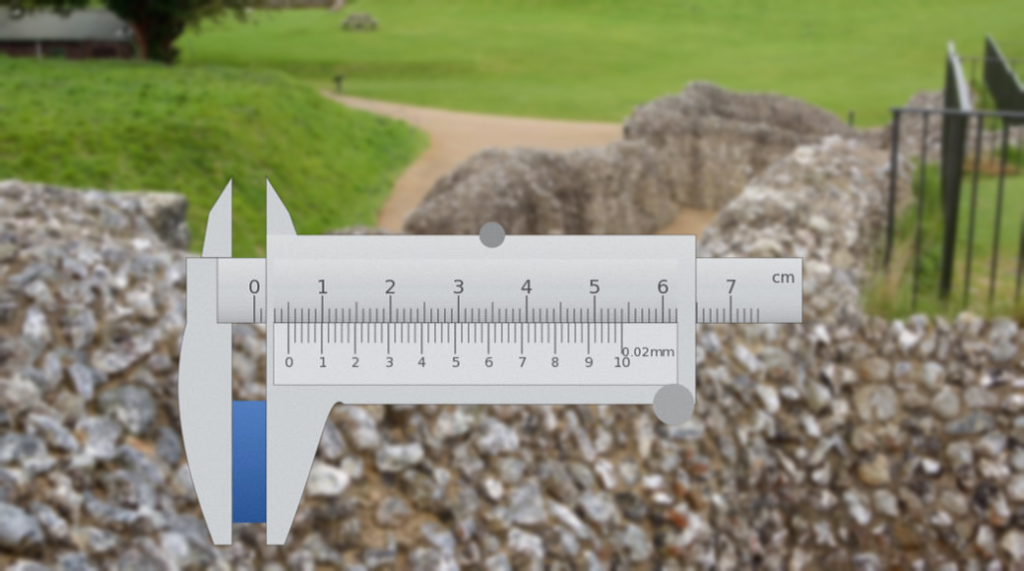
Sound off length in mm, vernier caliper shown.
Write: 5.0 mm
